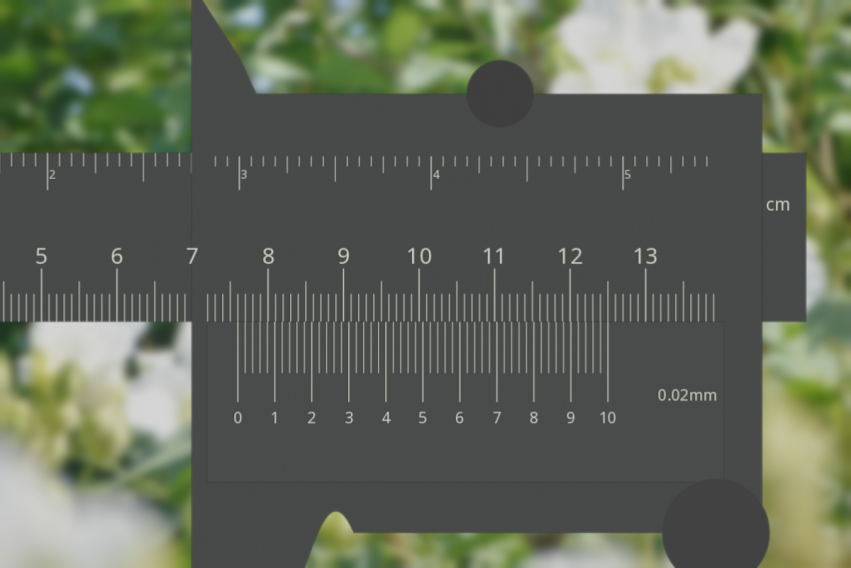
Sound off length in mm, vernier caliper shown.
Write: 76.0 mm
